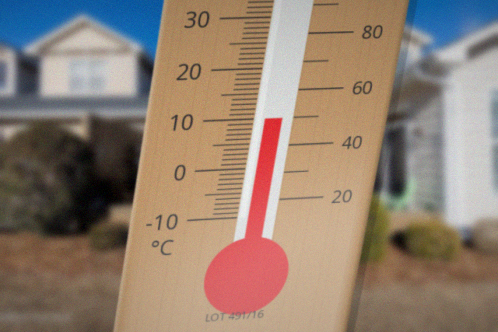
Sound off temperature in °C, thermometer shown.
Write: 10 °C
